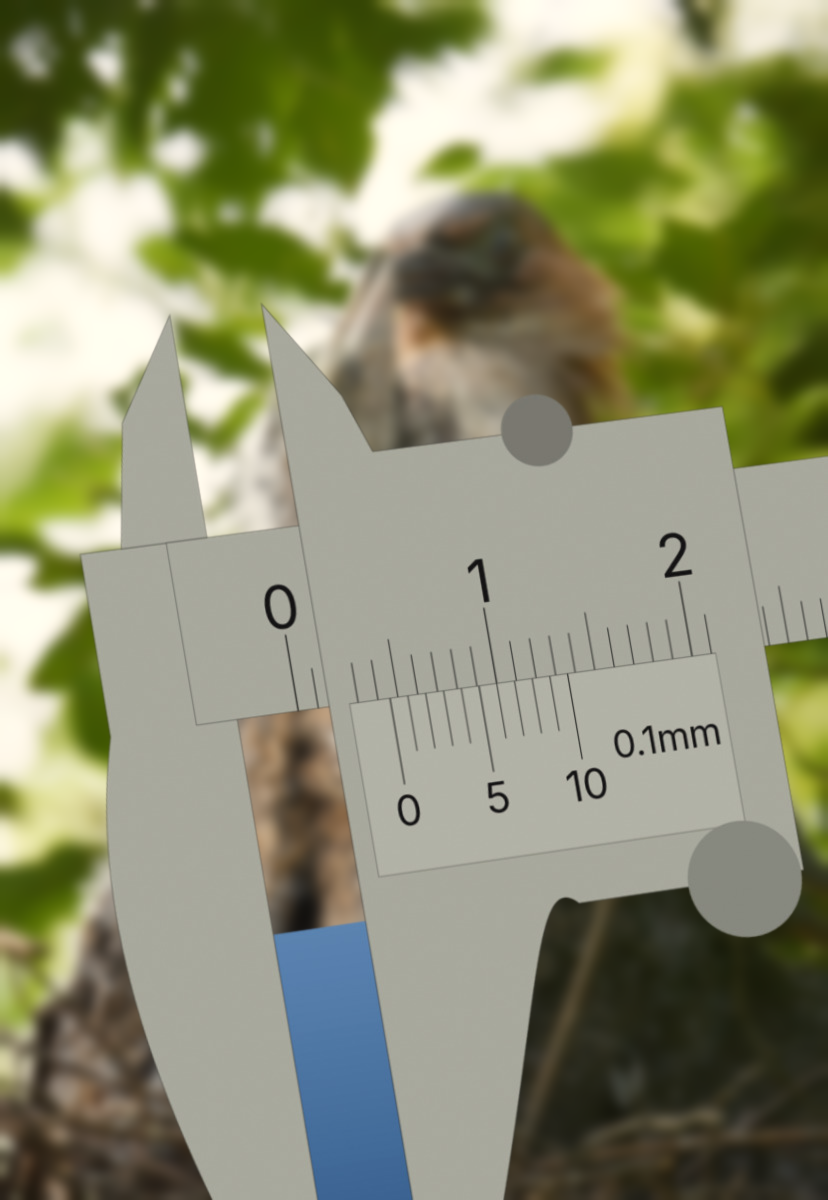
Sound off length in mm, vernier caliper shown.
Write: 4.6 mm
